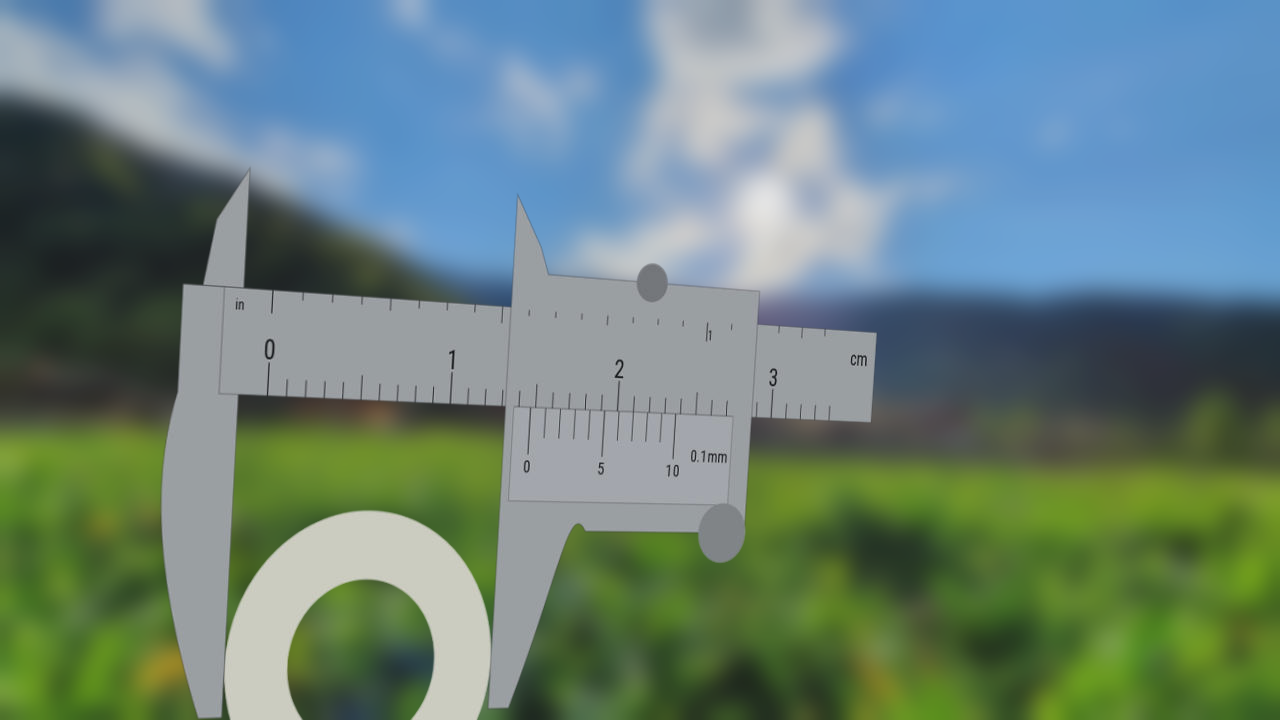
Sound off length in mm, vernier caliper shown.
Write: 14.7 mm
